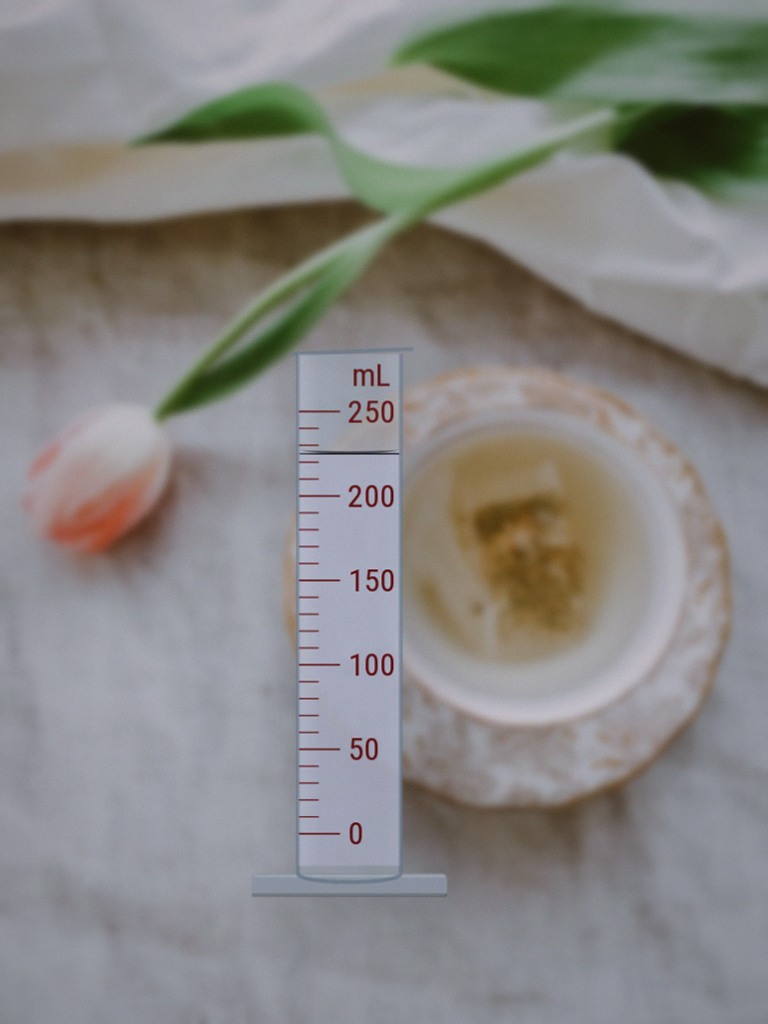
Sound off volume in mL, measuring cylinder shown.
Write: 225 mL
